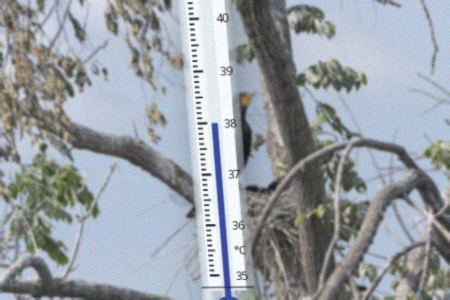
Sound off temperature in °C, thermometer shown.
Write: 38 °C
